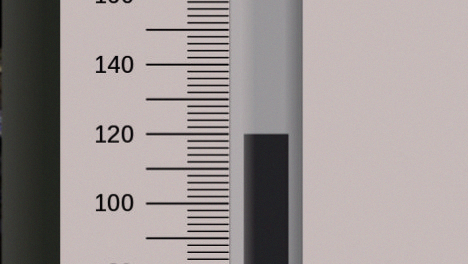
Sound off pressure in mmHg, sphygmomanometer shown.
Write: 120 mmHg
